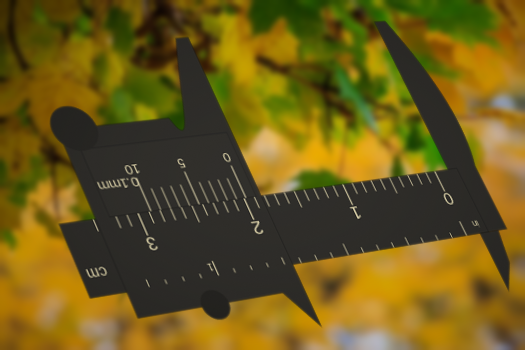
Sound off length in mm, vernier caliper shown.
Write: 19.8 mm
